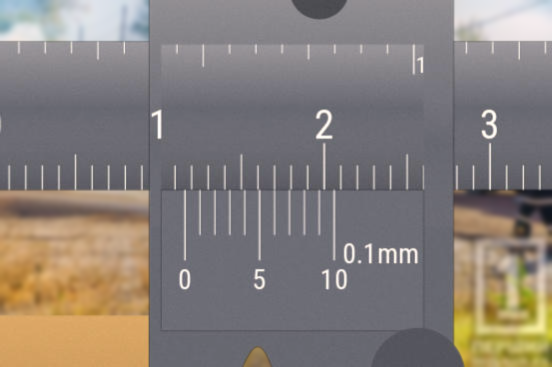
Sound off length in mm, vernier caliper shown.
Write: 11.6 mm
